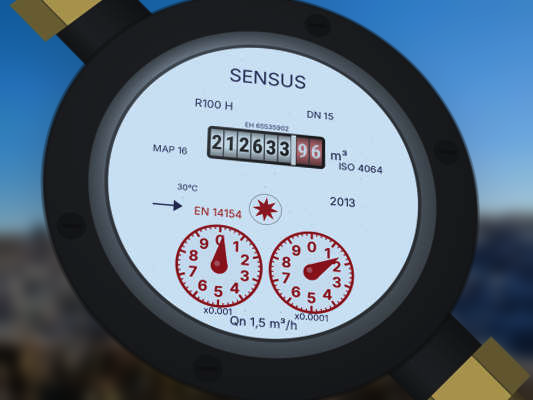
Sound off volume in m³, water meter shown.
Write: 212633.9601 m³
